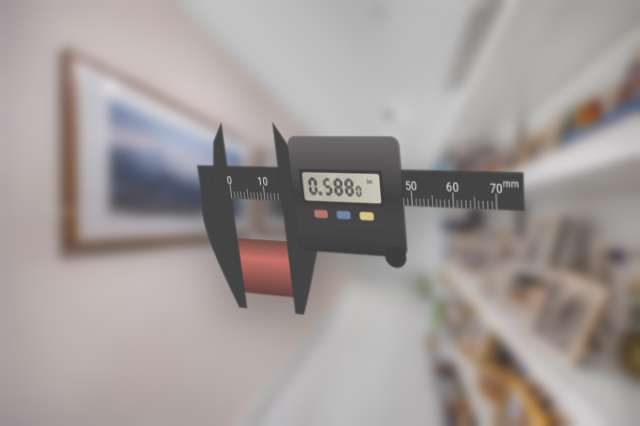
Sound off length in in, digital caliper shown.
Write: 0.5880 in
